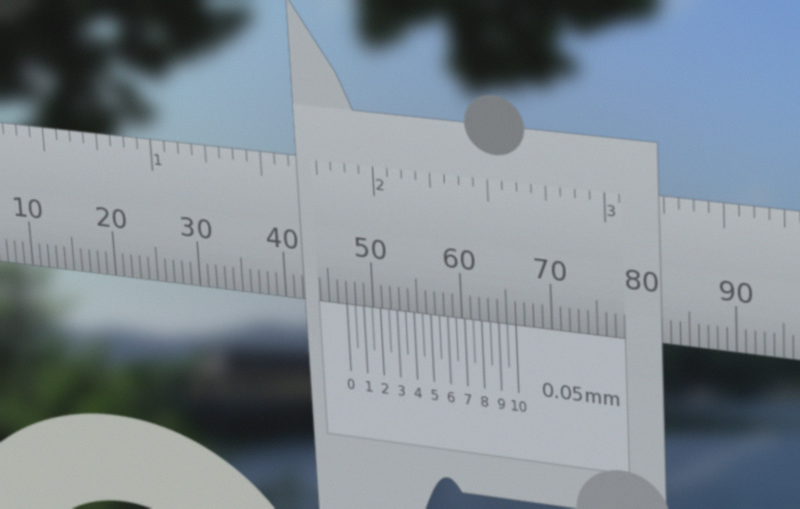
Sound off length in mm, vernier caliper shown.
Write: 47.0 mm
